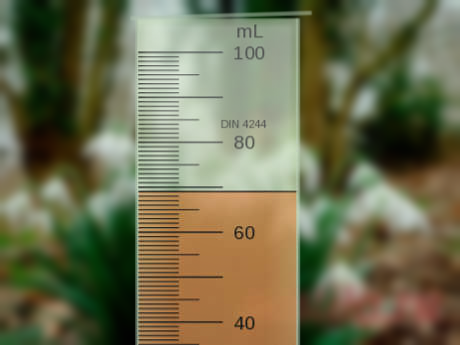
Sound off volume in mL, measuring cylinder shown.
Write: 69 mL
